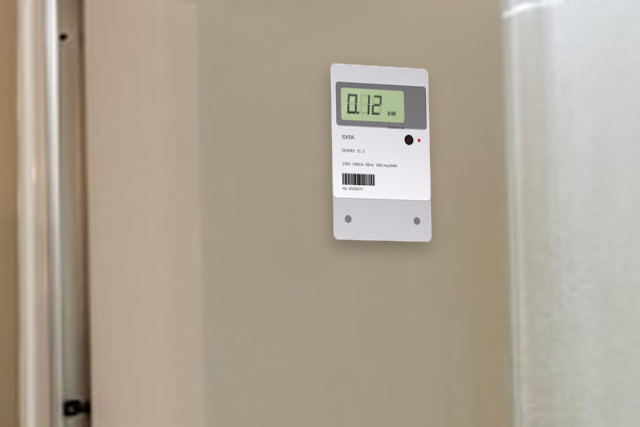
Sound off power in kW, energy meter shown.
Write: 0.12 kW
